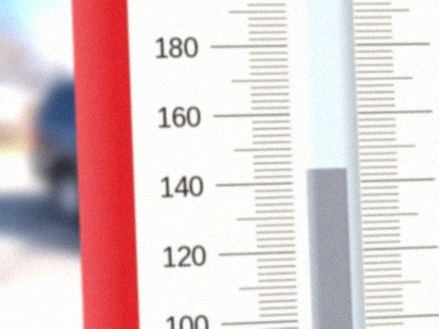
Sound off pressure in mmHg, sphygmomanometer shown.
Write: 144 mmHg
